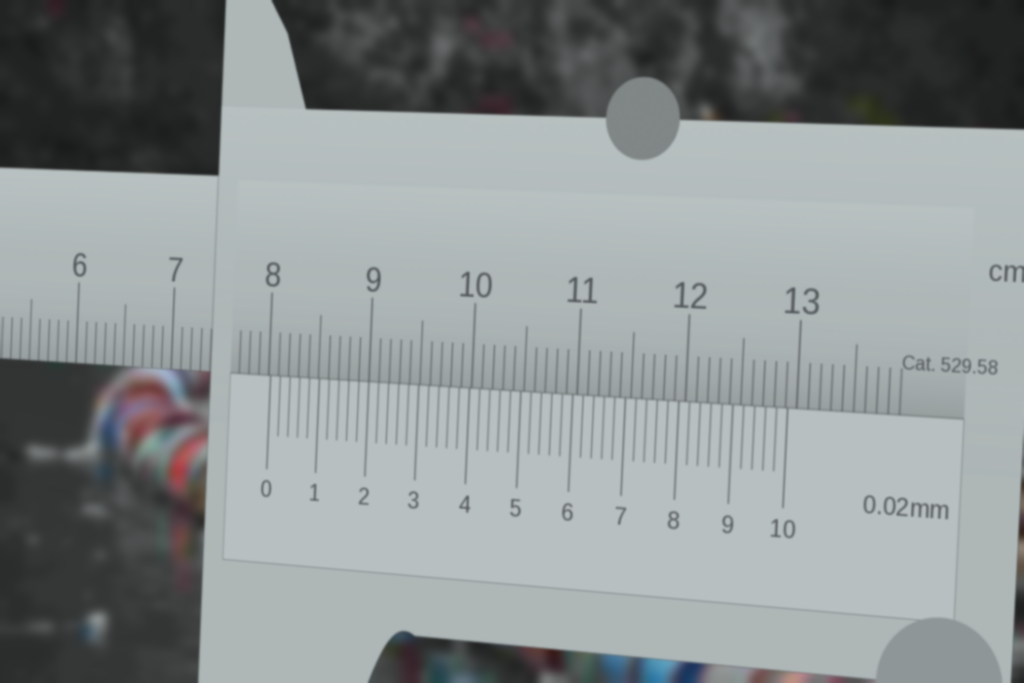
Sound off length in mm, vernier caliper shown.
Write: 80.2 mm
